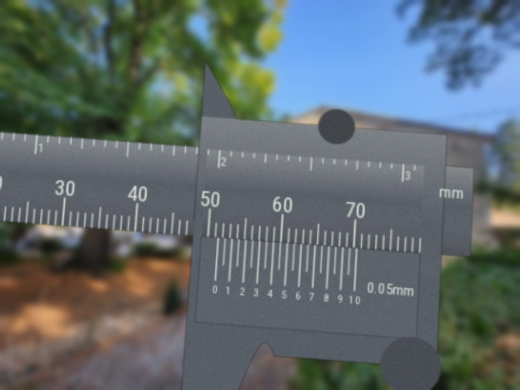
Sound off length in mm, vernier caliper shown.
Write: 51.4 mm
